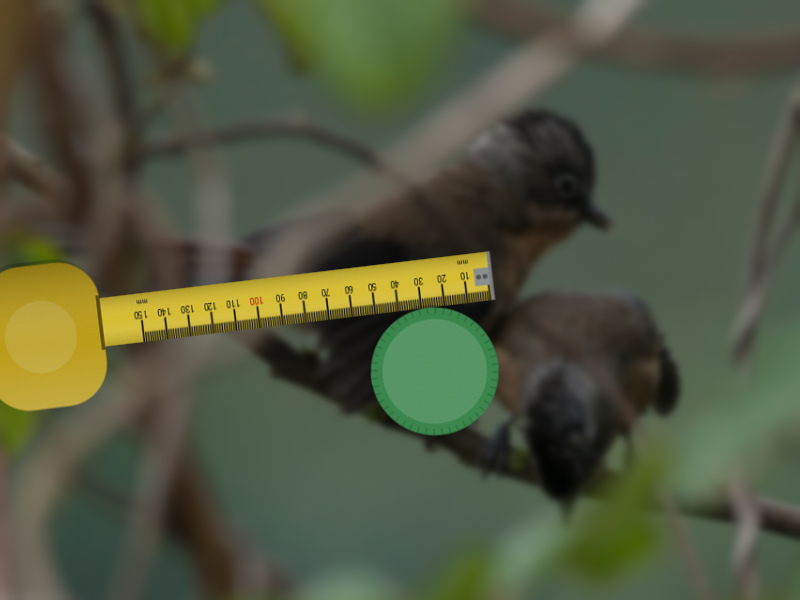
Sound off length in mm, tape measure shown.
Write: 55 mm
